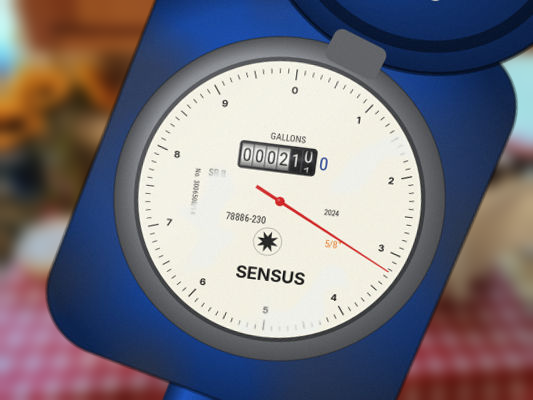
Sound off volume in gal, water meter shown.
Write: 2103.2 gal
